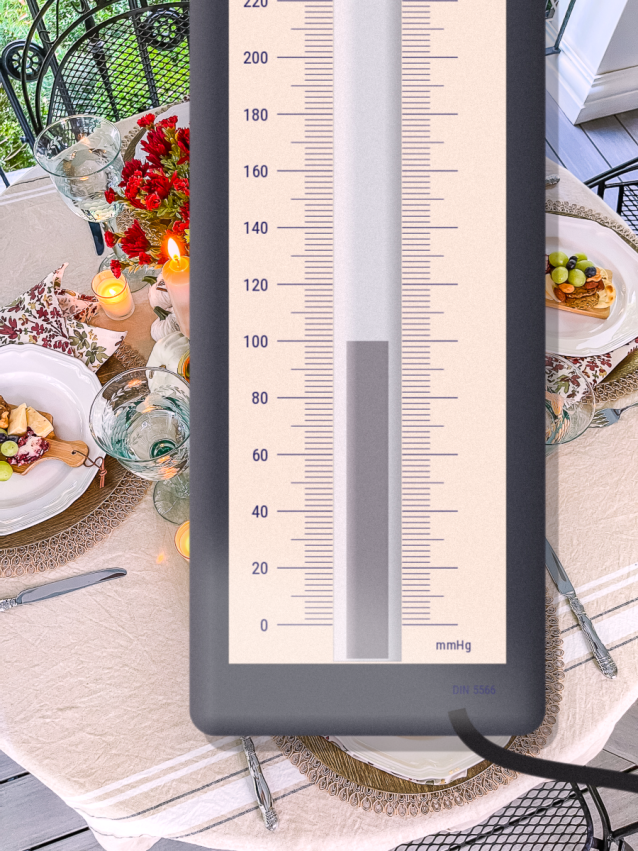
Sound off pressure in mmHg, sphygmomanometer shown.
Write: 100 mmHg
